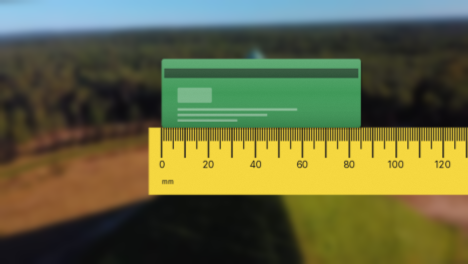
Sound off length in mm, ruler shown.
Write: 85 mm
